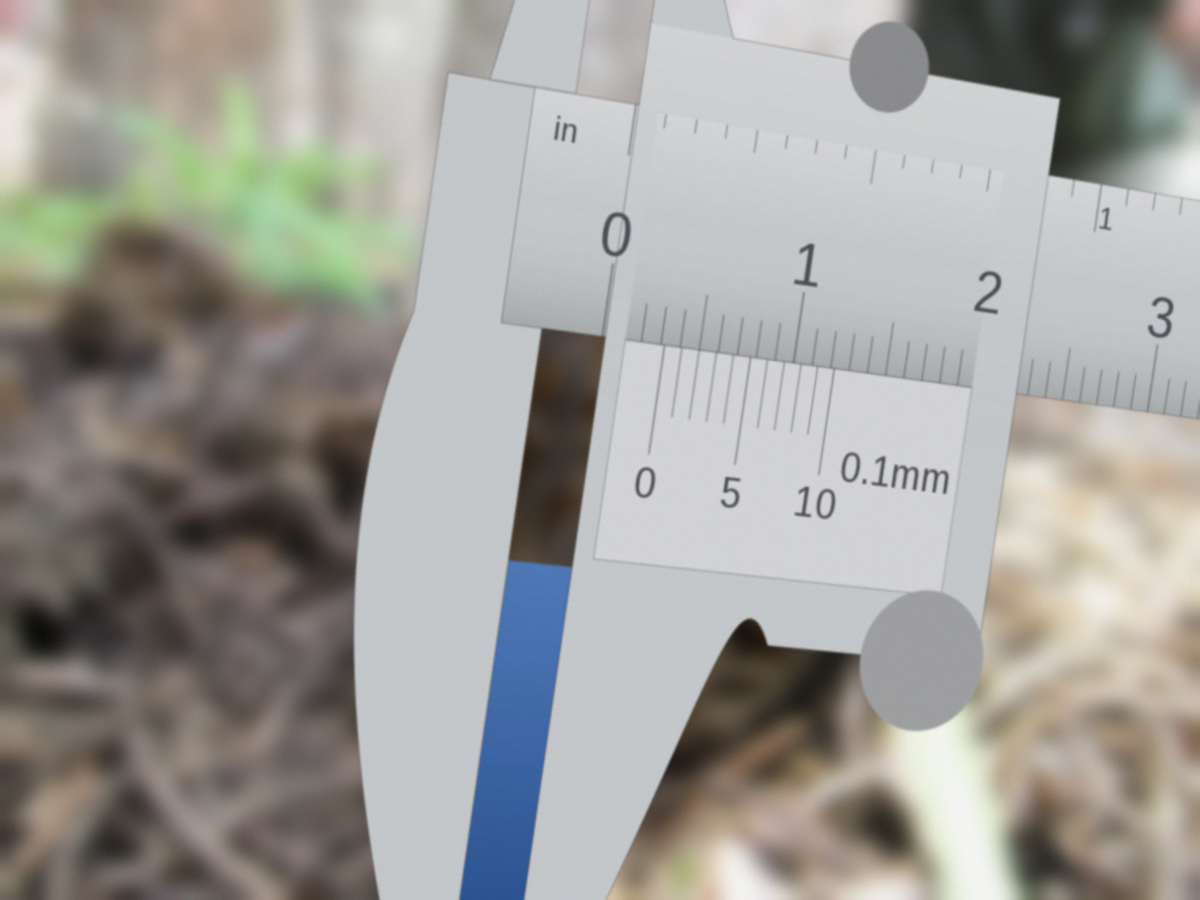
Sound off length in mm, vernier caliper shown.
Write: 3.2 mm
